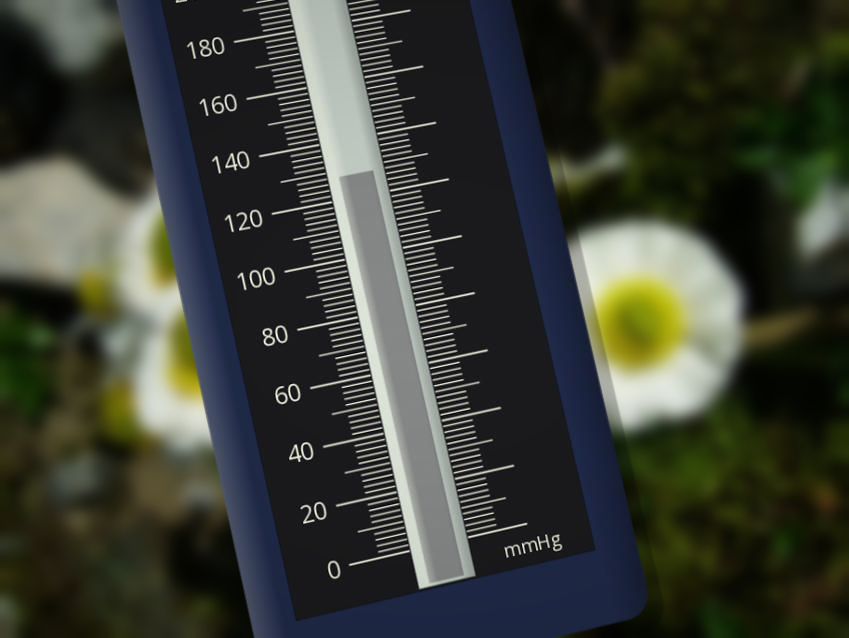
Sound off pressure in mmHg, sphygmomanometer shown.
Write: 128 mmHg
